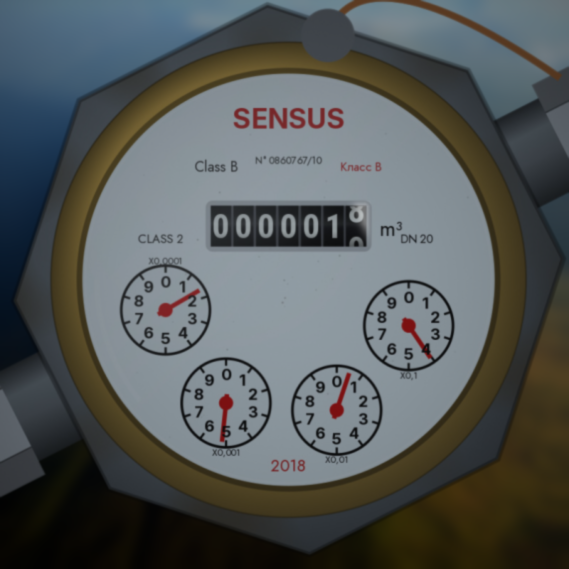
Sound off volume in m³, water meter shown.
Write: 18.4051 m³
